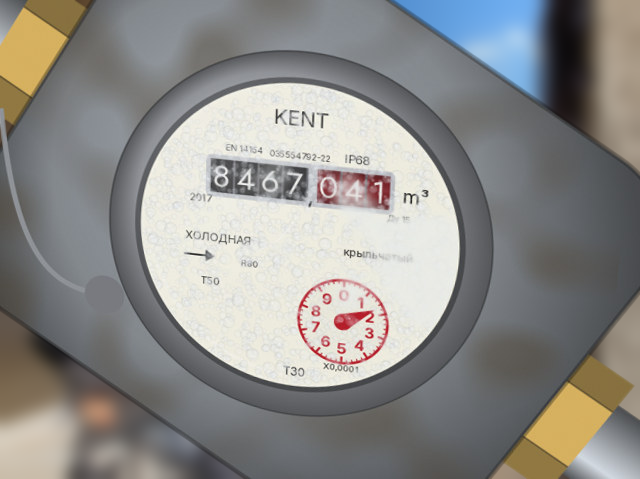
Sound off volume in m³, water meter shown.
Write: 8467.0411 m³
